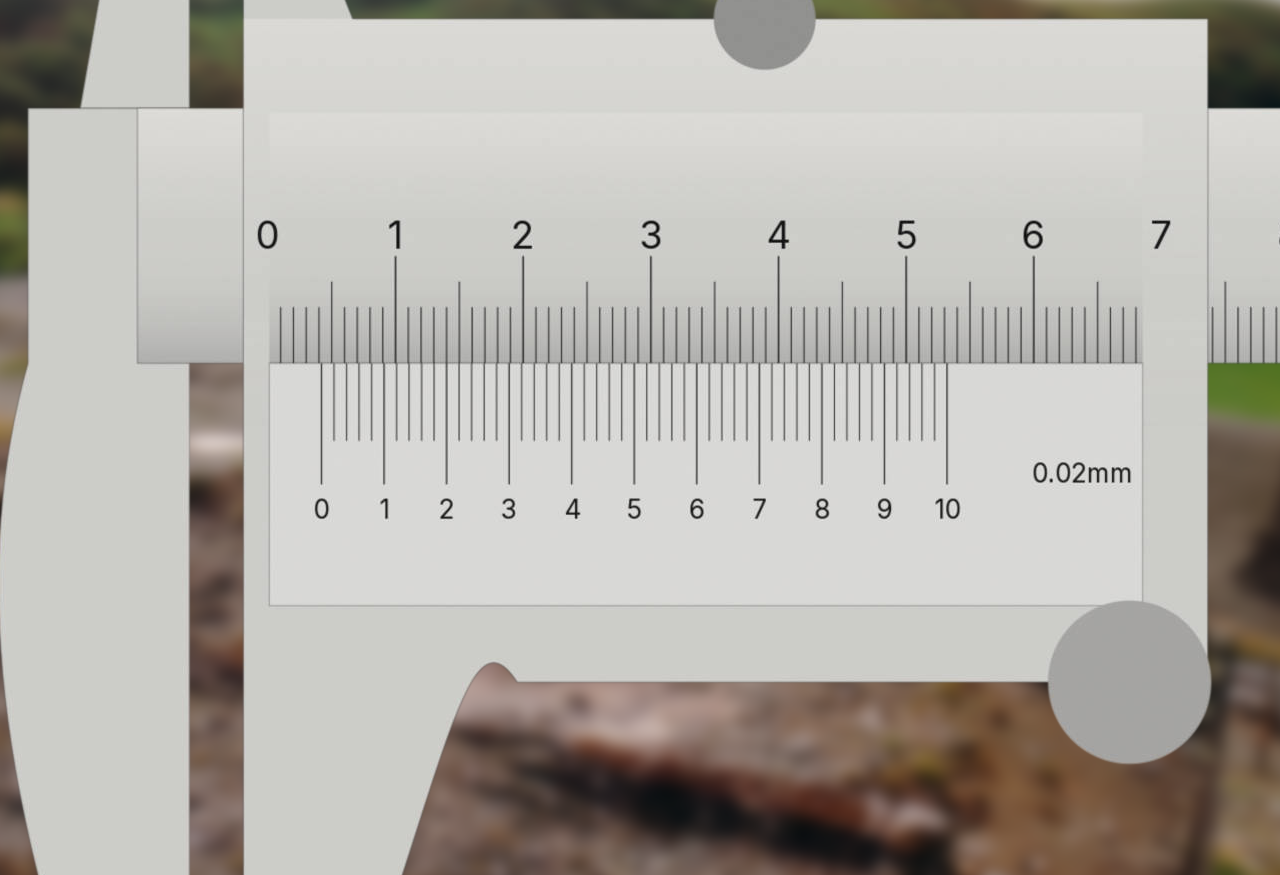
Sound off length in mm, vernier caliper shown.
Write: 4.2 mm
